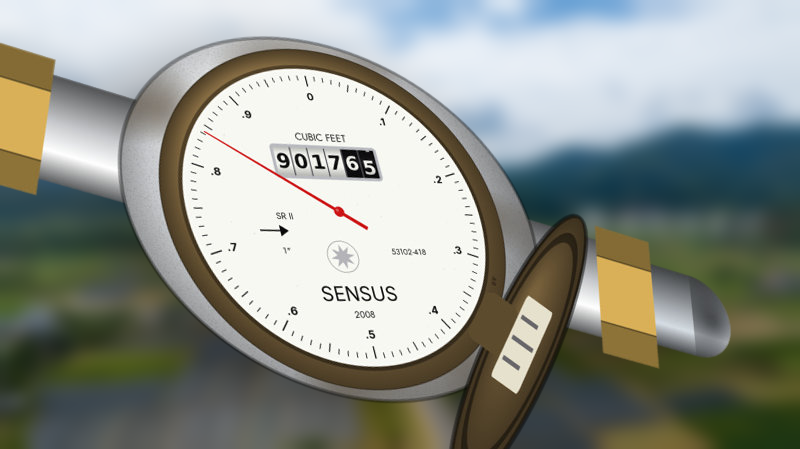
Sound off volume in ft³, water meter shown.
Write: 901764.84 ft³
